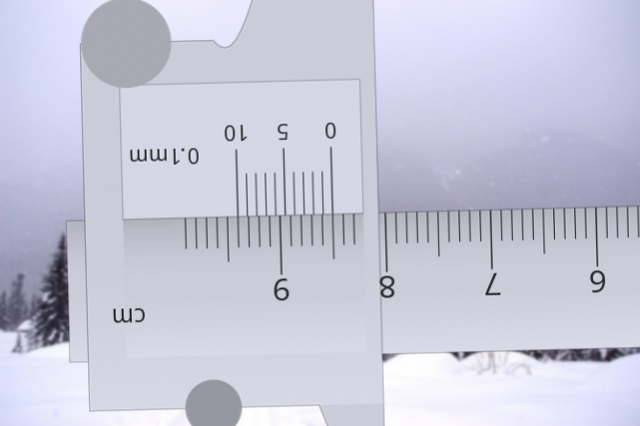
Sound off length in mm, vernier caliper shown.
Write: 85.0 mm
